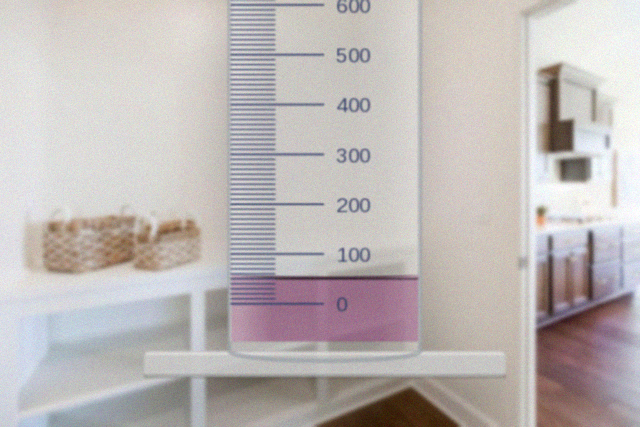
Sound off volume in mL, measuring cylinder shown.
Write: 50 mL
